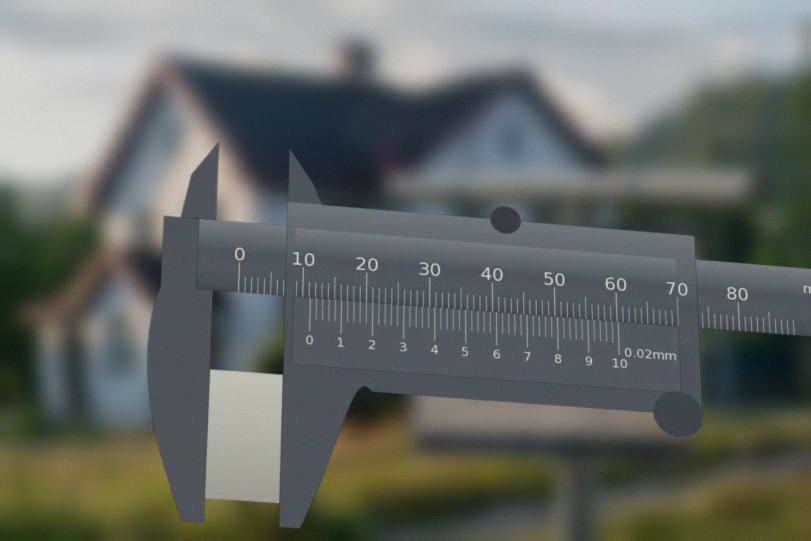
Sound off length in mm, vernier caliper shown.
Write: 11.2 mm
